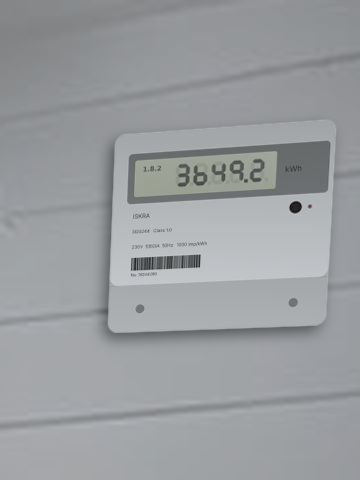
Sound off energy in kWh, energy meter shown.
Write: 3649.2 kWh
